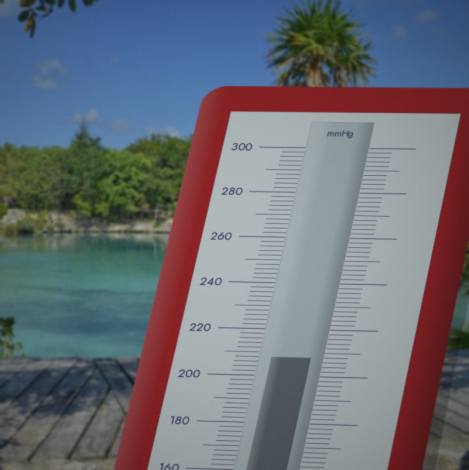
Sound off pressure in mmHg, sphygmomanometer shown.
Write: 208 mmHg
